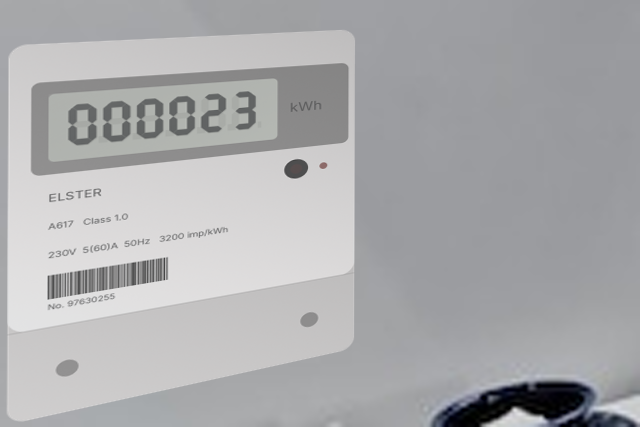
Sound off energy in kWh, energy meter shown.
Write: 23 kWh
